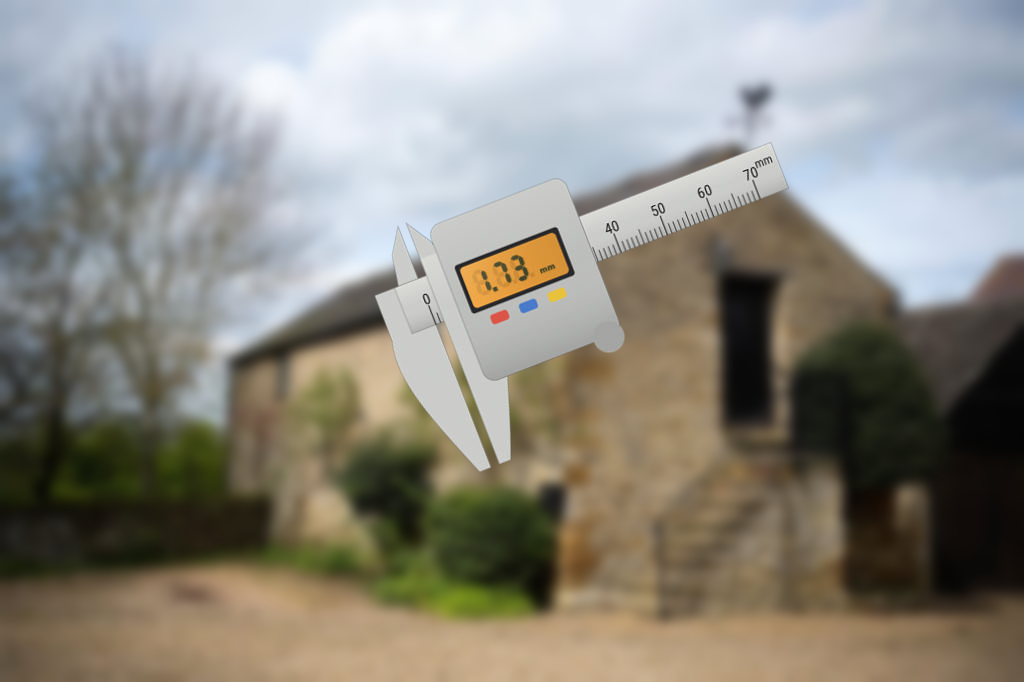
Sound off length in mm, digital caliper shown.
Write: 1.73 mm
